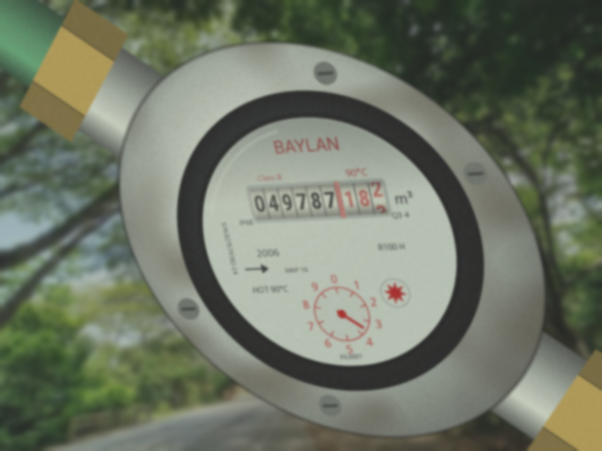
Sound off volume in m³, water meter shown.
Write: 49787.1823 m³
